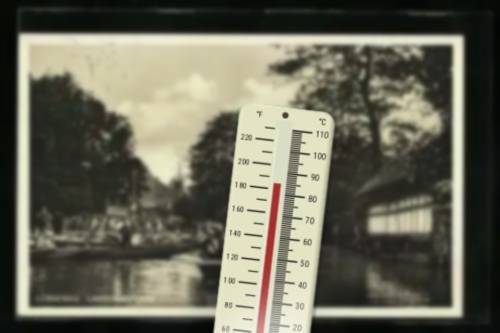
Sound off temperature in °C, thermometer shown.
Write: 85 °C
